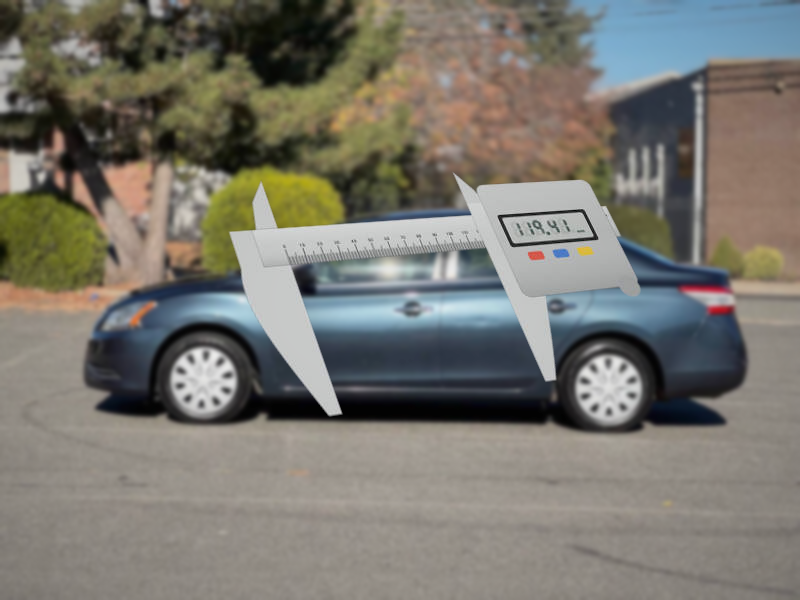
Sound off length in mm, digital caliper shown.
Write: 119.41 mm
